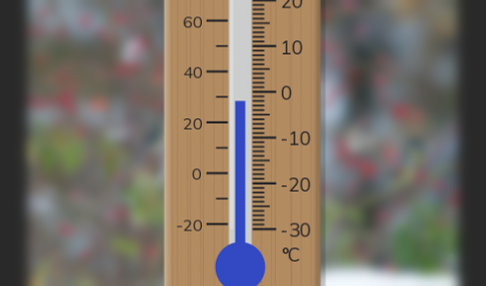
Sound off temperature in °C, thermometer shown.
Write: -2 °C
